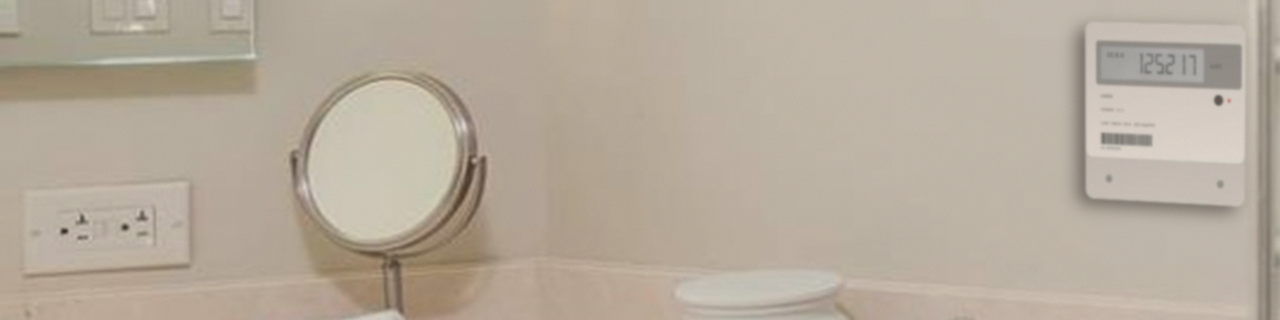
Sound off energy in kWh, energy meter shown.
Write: 125217 kWh
